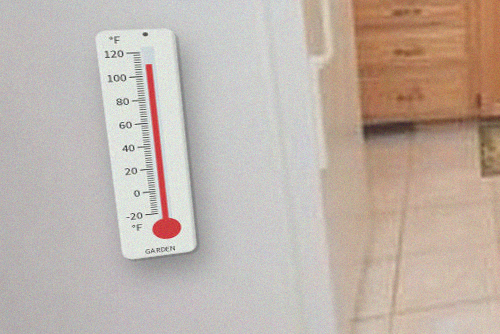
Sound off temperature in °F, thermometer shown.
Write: 110 °F
